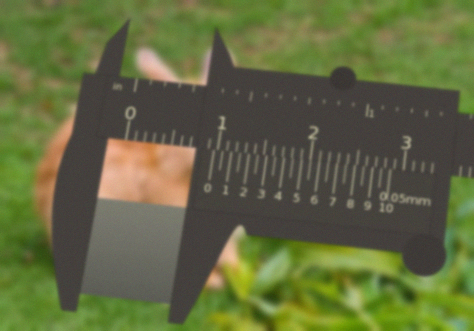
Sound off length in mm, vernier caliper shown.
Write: 9.6 mm
